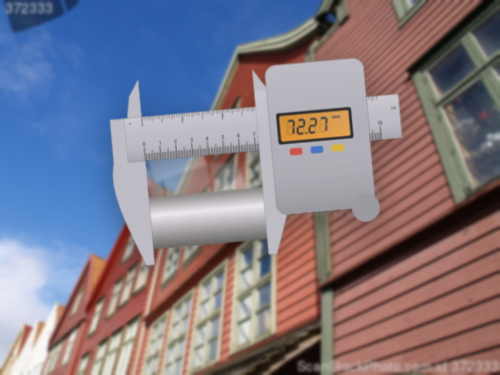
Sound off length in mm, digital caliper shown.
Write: 72.27 mm
